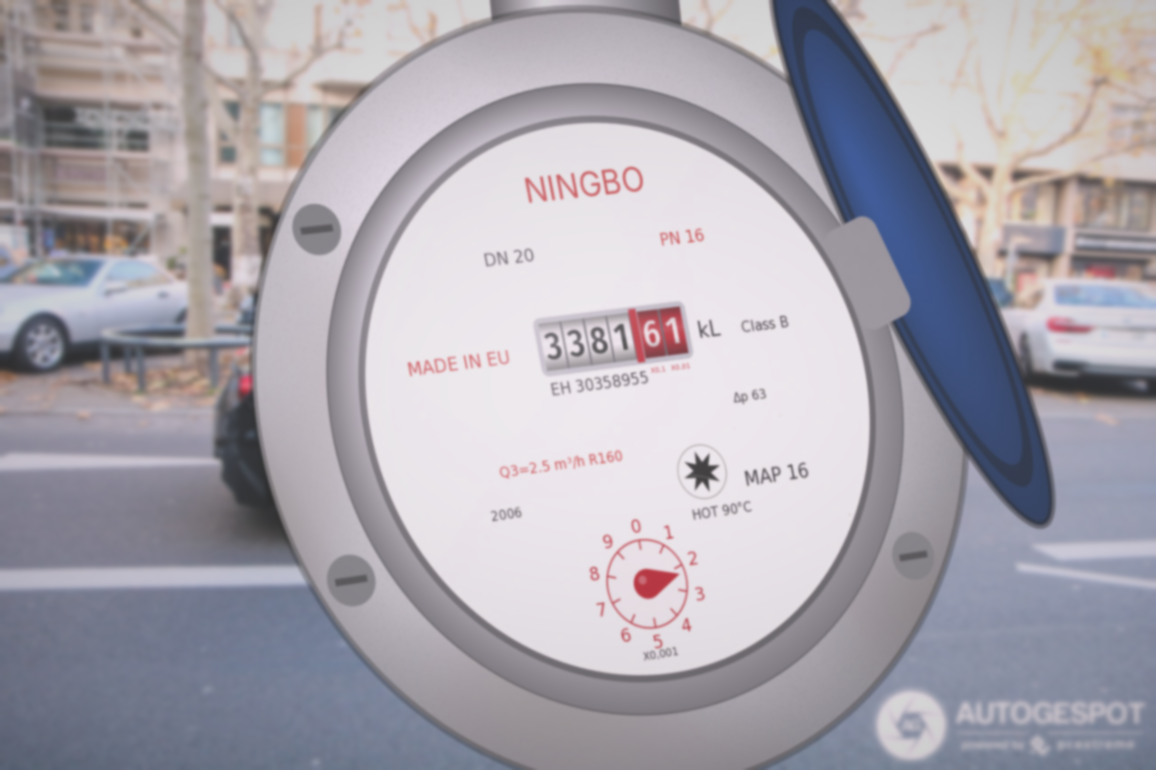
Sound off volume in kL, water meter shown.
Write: 3381.612 kL
